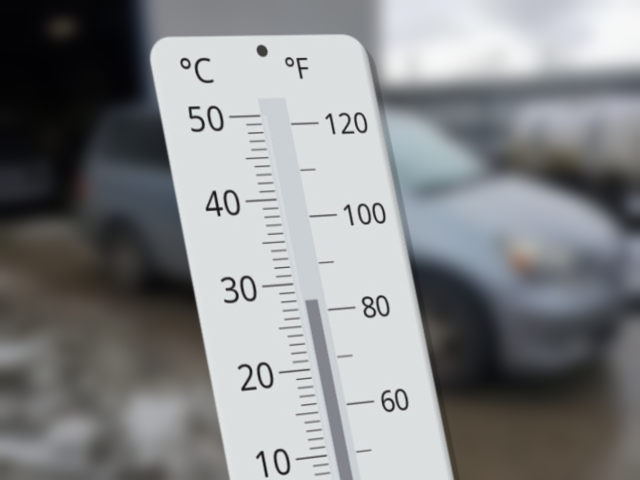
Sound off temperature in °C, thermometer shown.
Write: 28 °C
